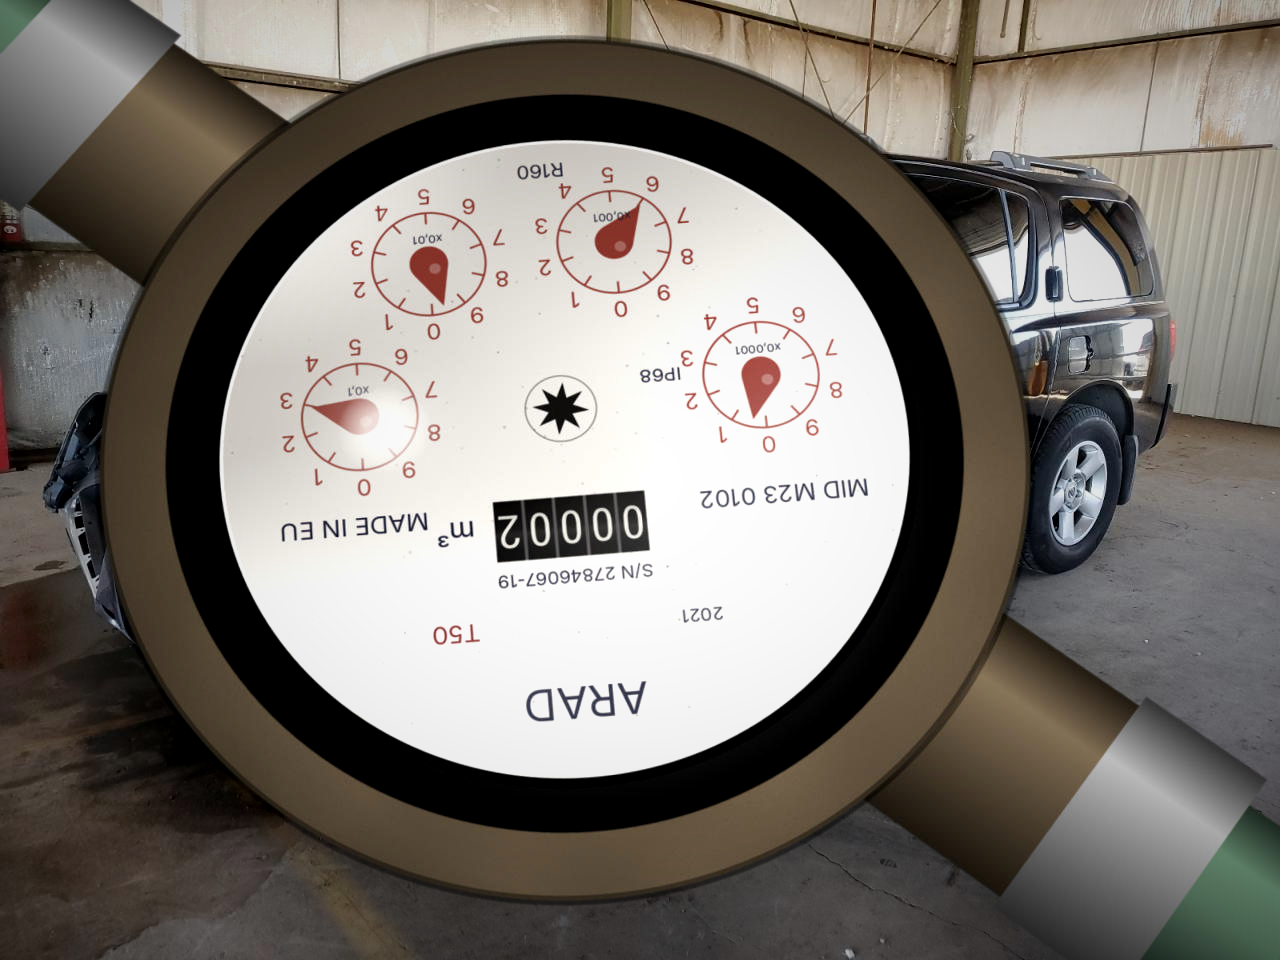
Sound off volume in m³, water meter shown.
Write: 2.2960 m³
